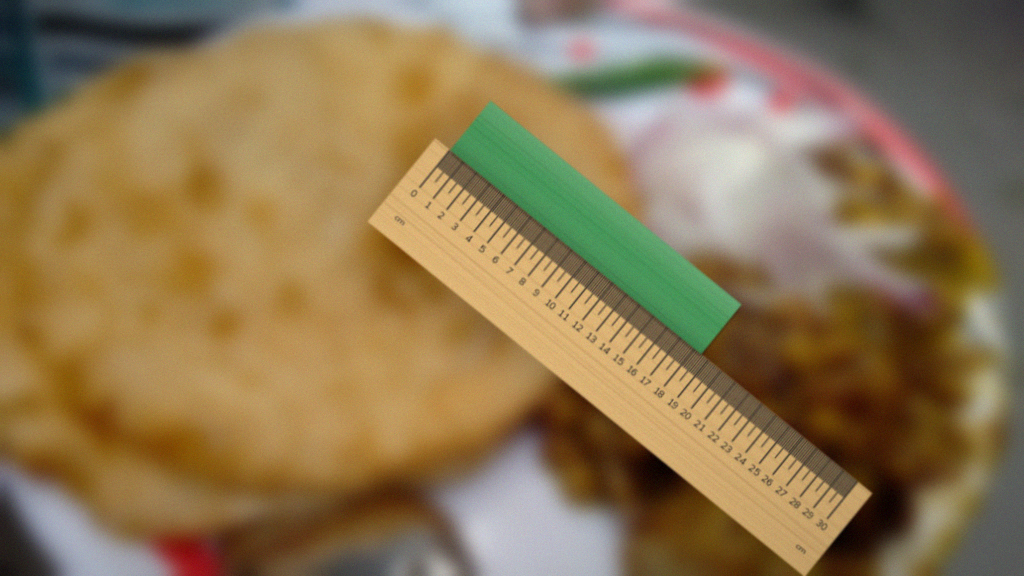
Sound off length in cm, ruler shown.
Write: 18.5 cm
